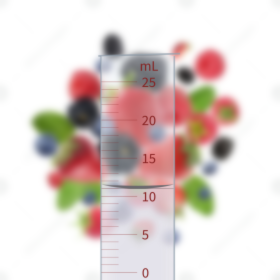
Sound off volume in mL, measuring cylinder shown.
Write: 11 mL
